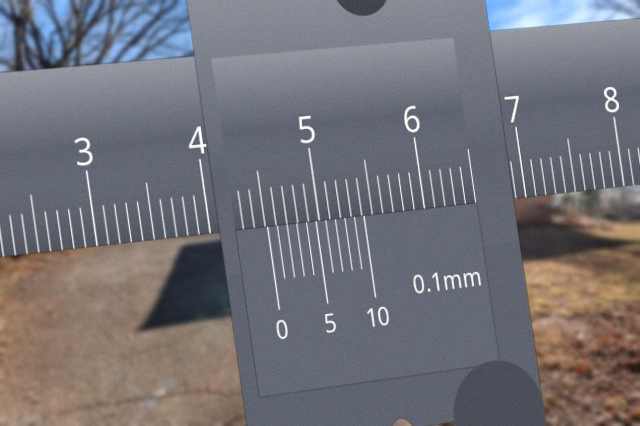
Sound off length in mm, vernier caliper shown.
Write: 45.2 mm
